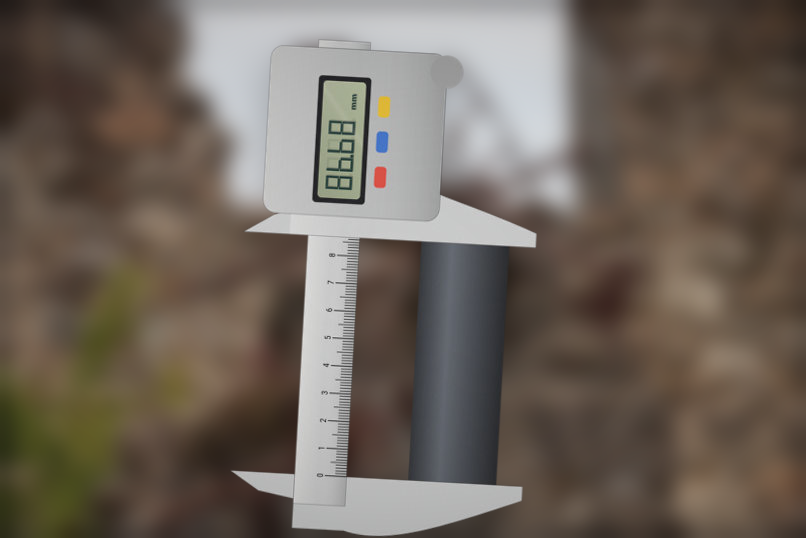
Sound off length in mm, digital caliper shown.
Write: 86.68 mm
